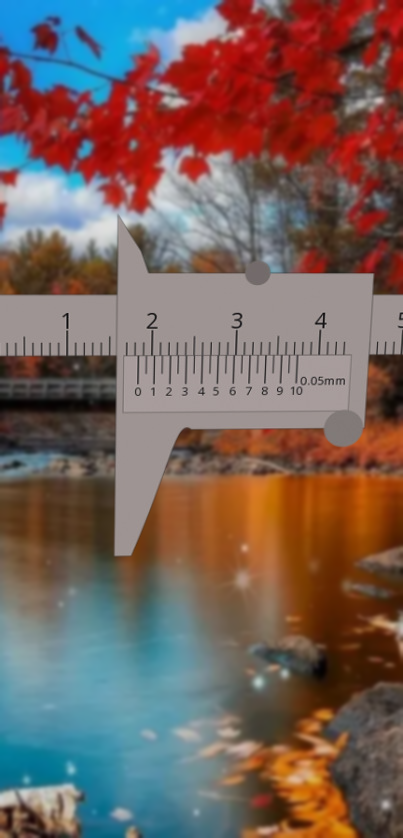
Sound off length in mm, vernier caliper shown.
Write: 18.4 mm
